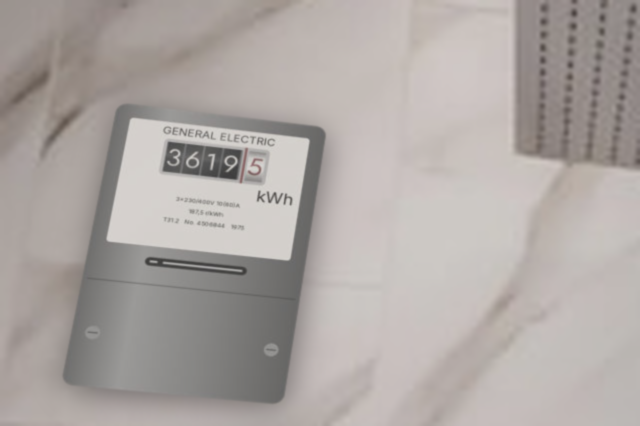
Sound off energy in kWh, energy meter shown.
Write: 3619.5 kWh
